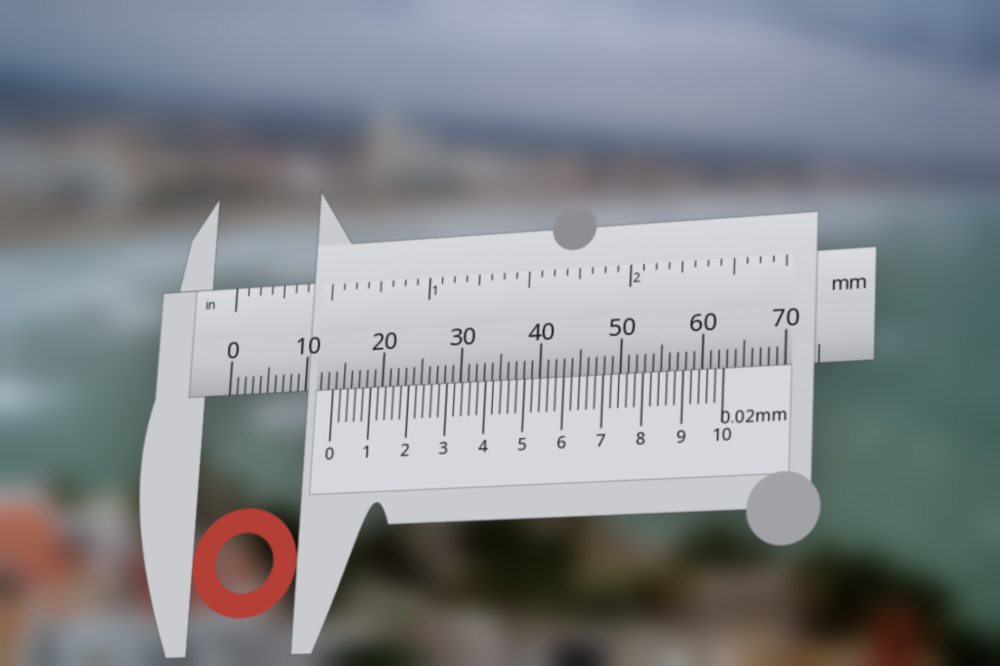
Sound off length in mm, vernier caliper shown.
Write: 13.6 mm
